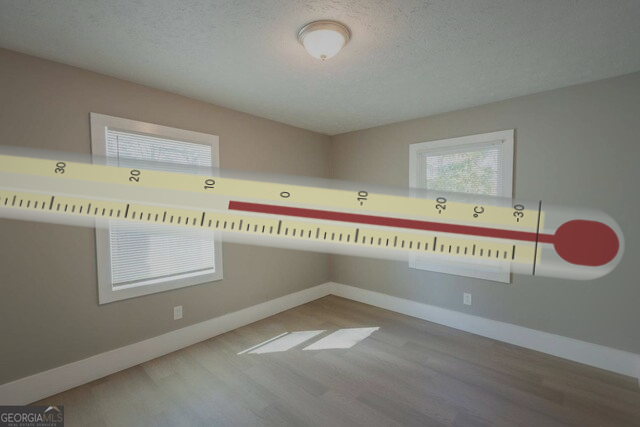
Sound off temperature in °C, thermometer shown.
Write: 7 °C
